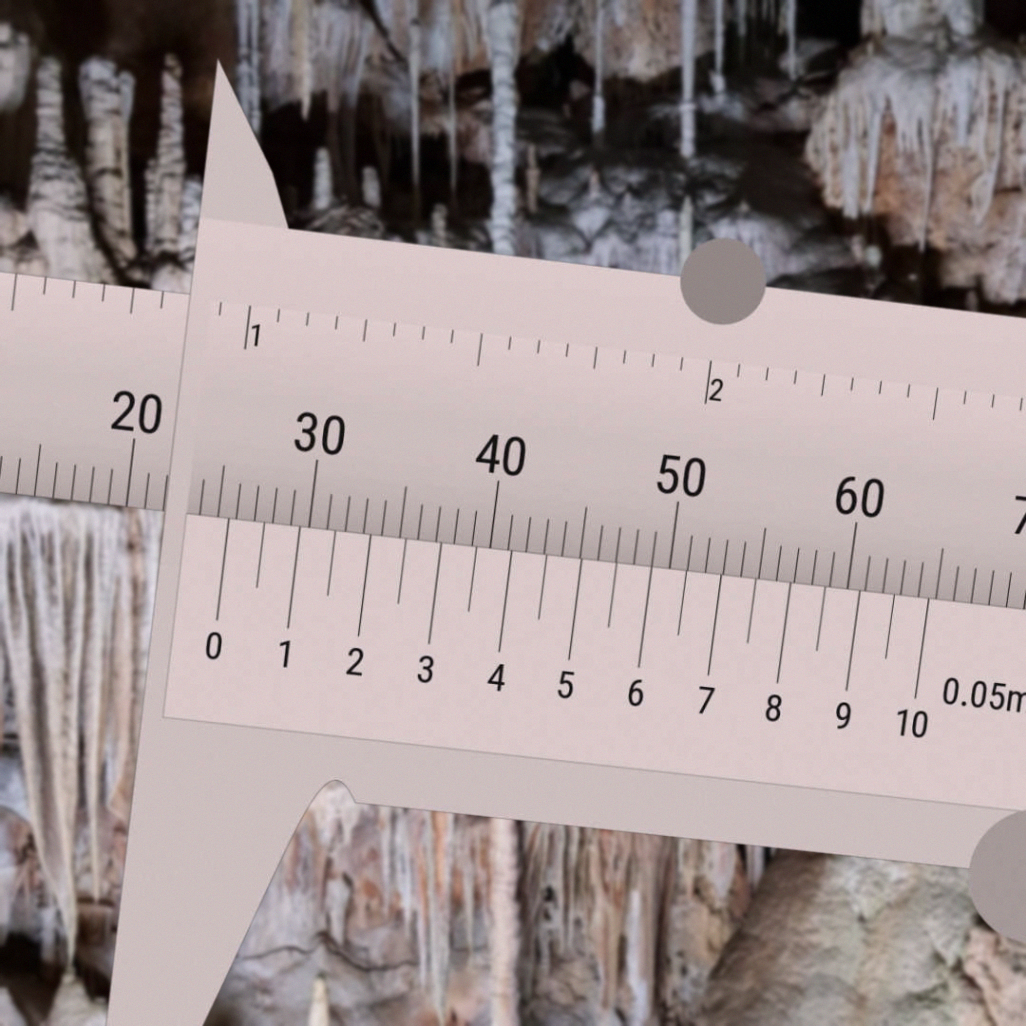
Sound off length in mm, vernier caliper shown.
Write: 25.6 mm
